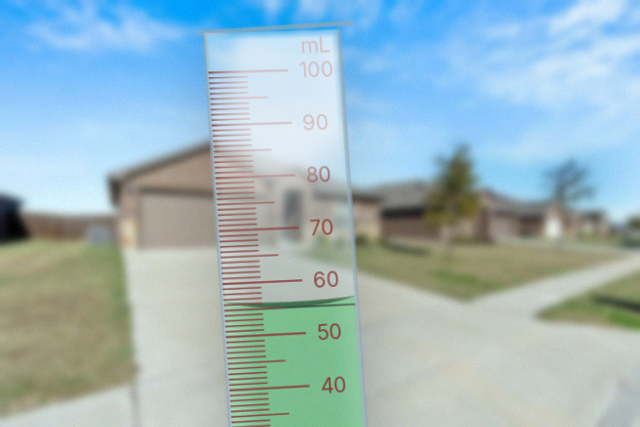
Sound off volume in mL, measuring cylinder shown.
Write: 55 mL
